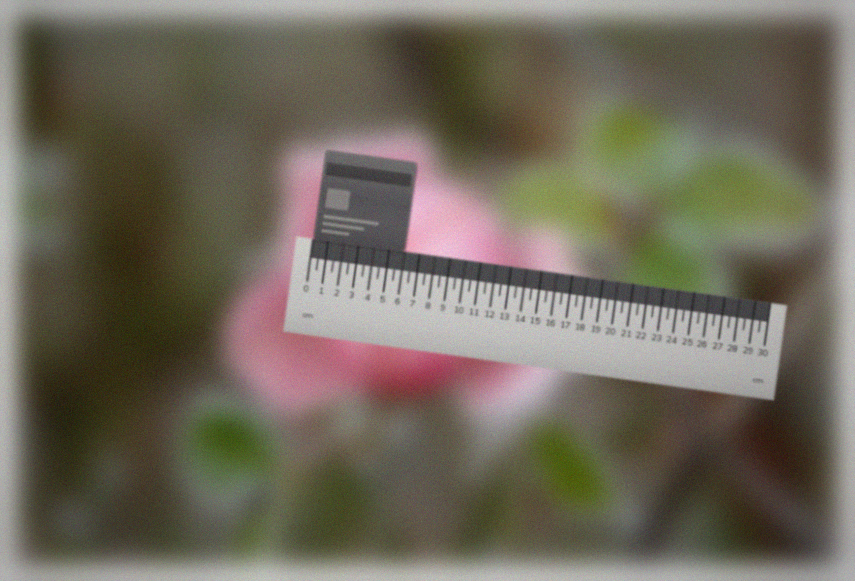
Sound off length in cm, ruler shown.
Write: 6 cm
